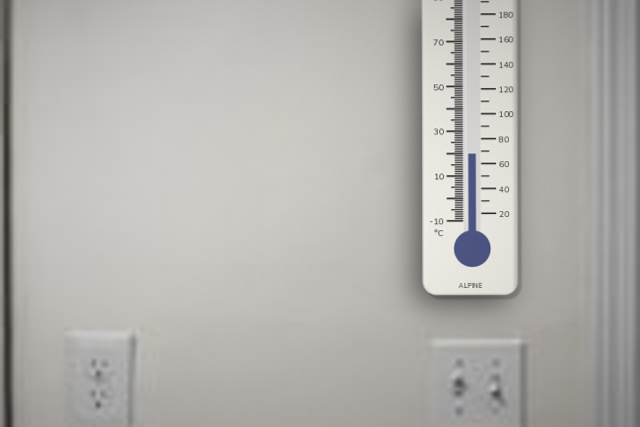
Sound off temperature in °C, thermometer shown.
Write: 20 °C
